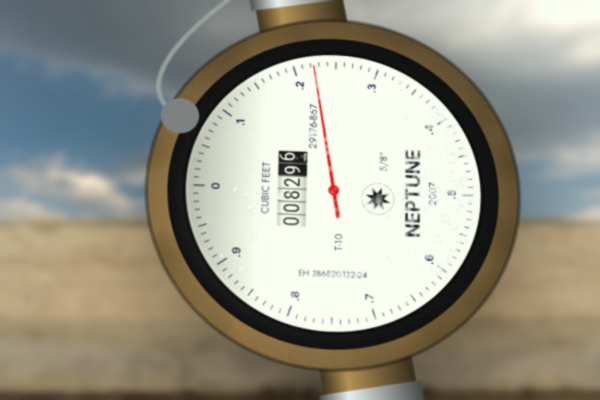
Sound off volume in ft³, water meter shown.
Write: 8296.22 ft³
